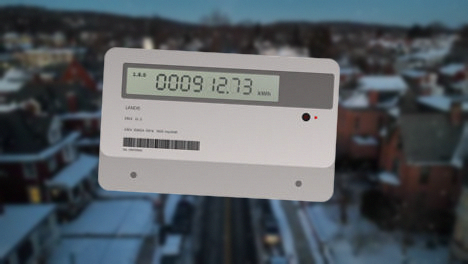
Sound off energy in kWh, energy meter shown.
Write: 912.73 kWh
